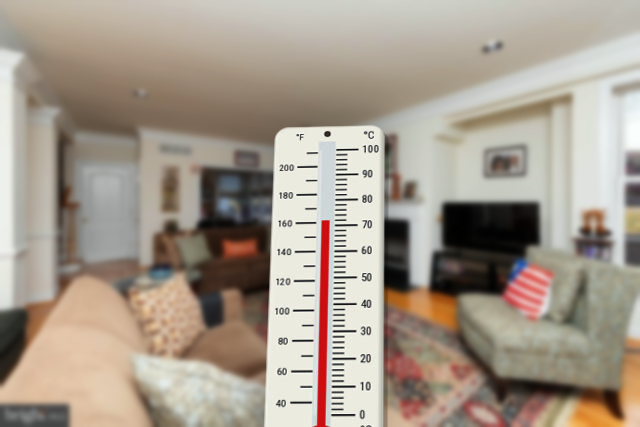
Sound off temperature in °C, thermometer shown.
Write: 72 °C
